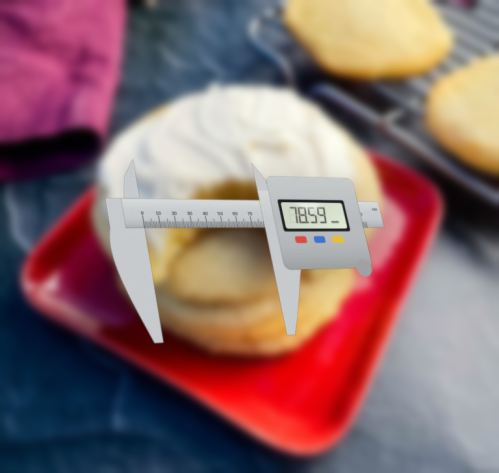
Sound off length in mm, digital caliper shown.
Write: 78.59 mm
